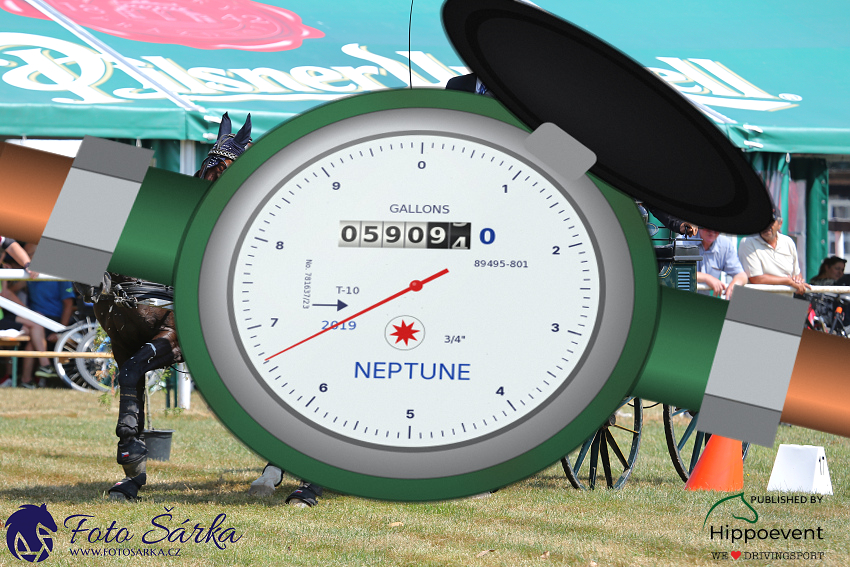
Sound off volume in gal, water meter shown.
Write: 590936.6 gal
